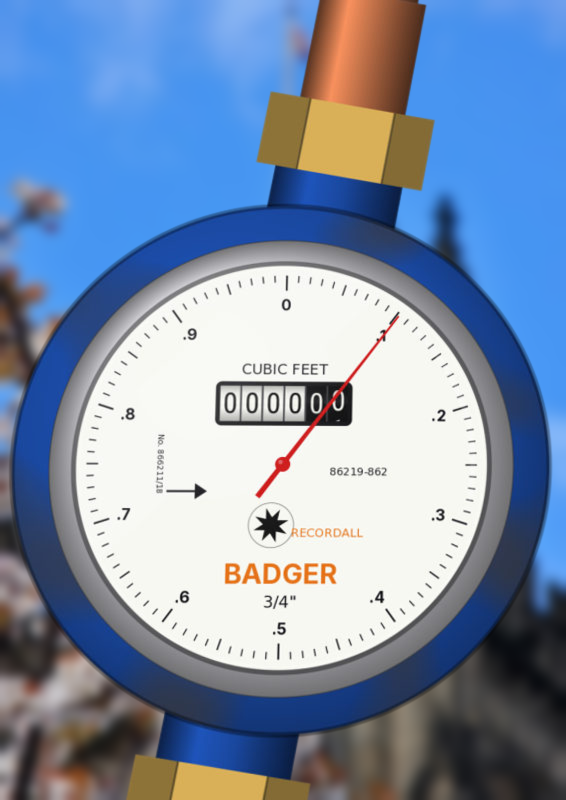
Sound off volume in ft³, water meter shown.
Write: 0.10 ft³
